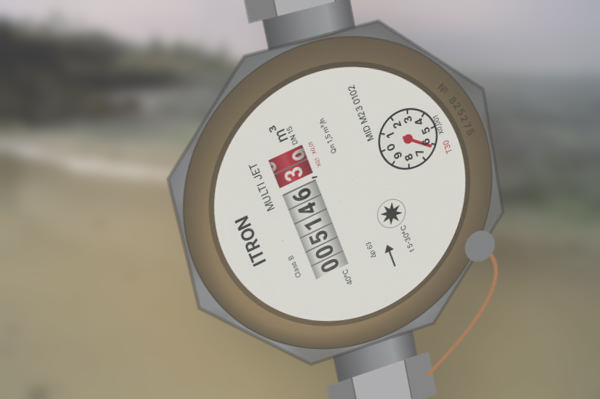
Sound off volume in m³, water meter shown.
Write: 5146.386 m³
